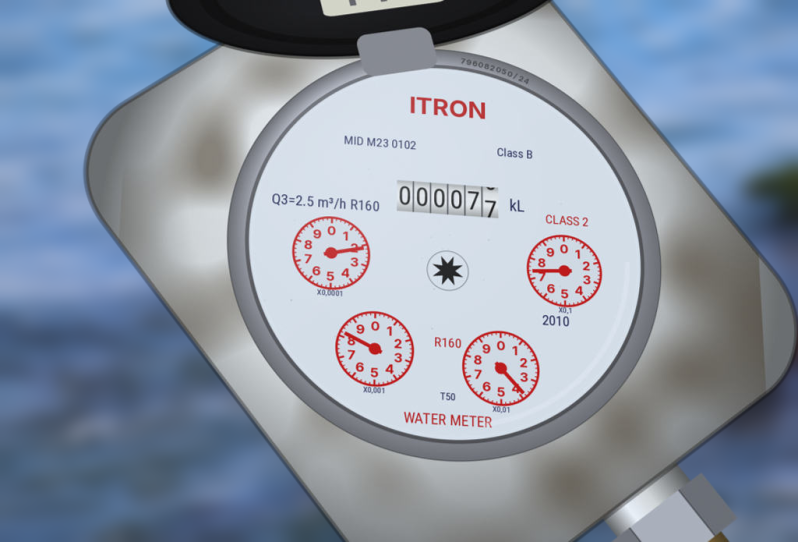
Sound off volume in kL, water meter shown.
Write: 76.7382 kL
